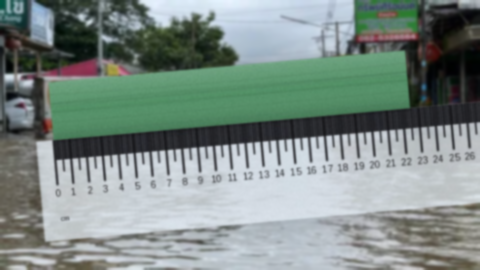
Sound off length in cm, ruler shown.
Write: 22.5 cm
